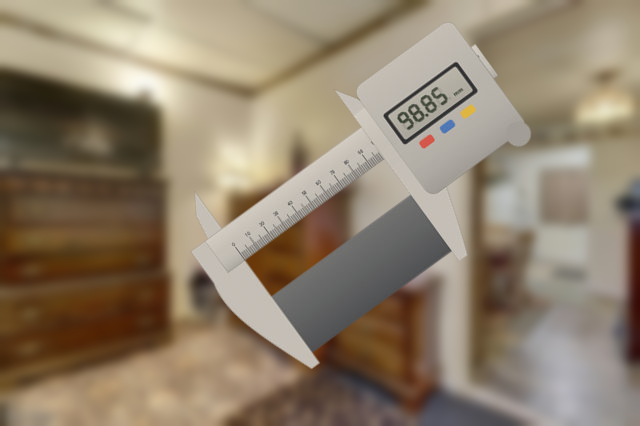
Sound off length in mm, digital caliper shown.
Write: 98.85 mm
